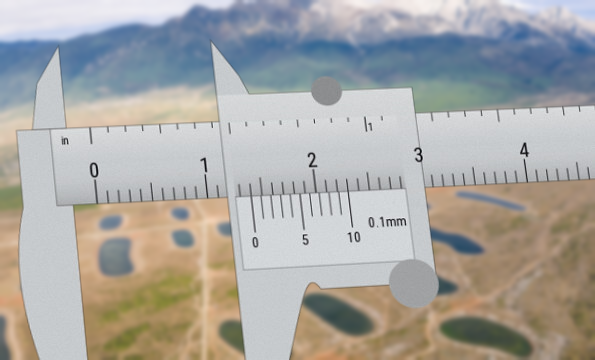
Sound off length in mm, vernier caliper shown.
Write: 14.0 mm
